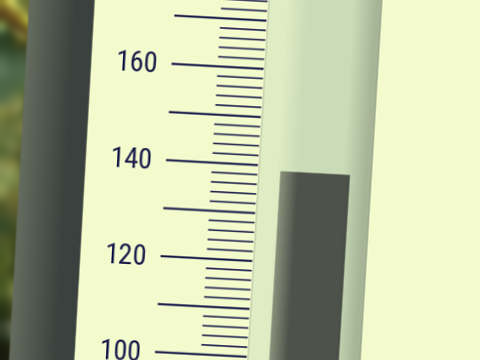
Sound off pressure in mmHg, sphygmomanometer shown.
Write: 139 mmHg
